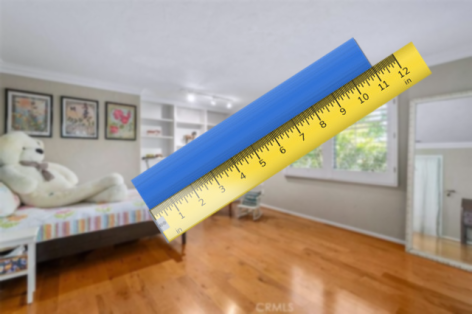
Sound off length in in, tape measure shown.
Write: 11 in
